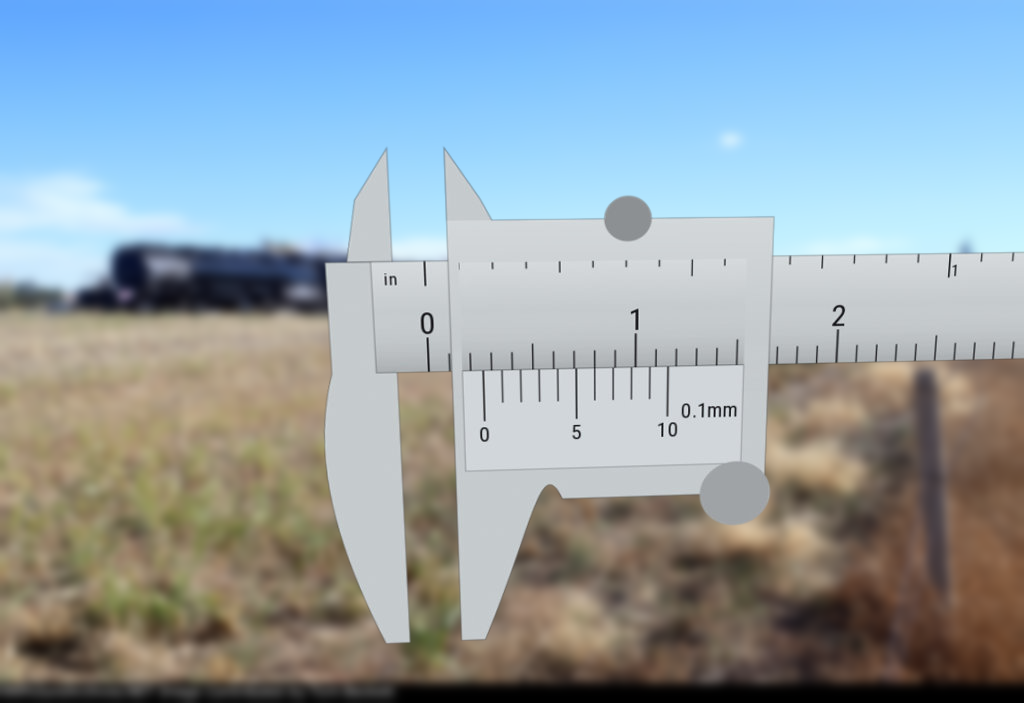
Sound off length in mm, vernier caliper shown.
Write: 2.6 mm
